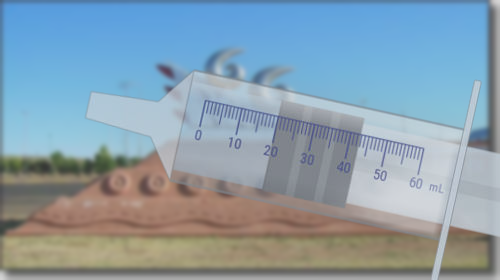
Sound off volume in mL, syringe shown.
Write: 20 mL
